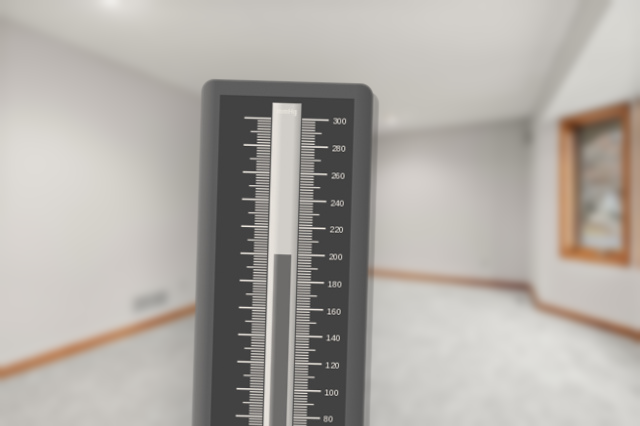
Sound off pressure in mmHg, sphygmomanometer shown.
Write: 200 mmHg
